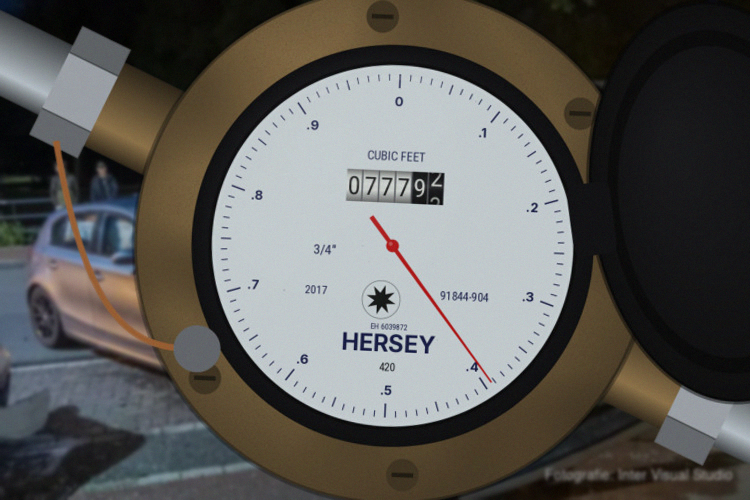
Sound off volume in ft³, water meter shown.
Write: 77792.39 ft³
